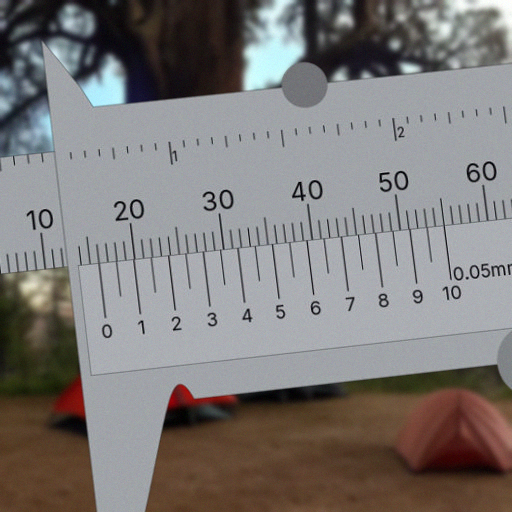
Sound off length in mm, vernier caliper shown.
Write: 16.0 mm
